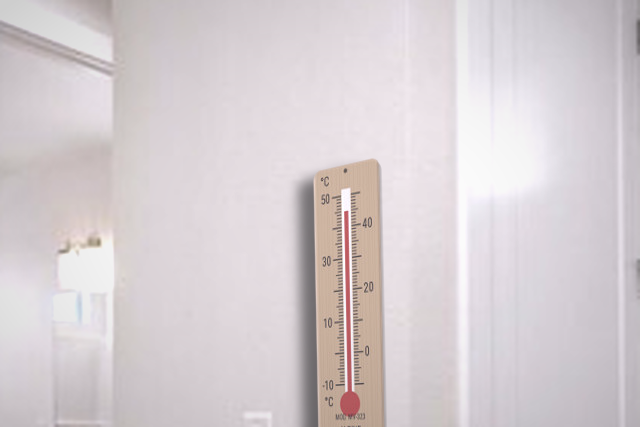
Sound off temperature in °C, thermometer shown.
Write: 45 °C
